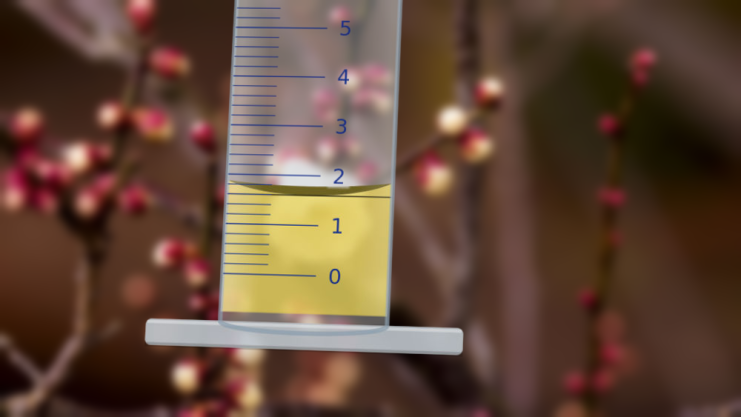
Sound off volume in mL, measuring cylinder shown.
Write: 1.6 mL
